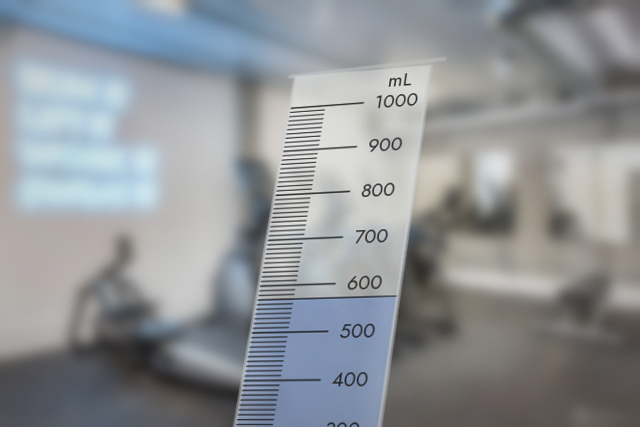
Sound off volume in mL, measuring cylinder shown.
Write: 570 mL
